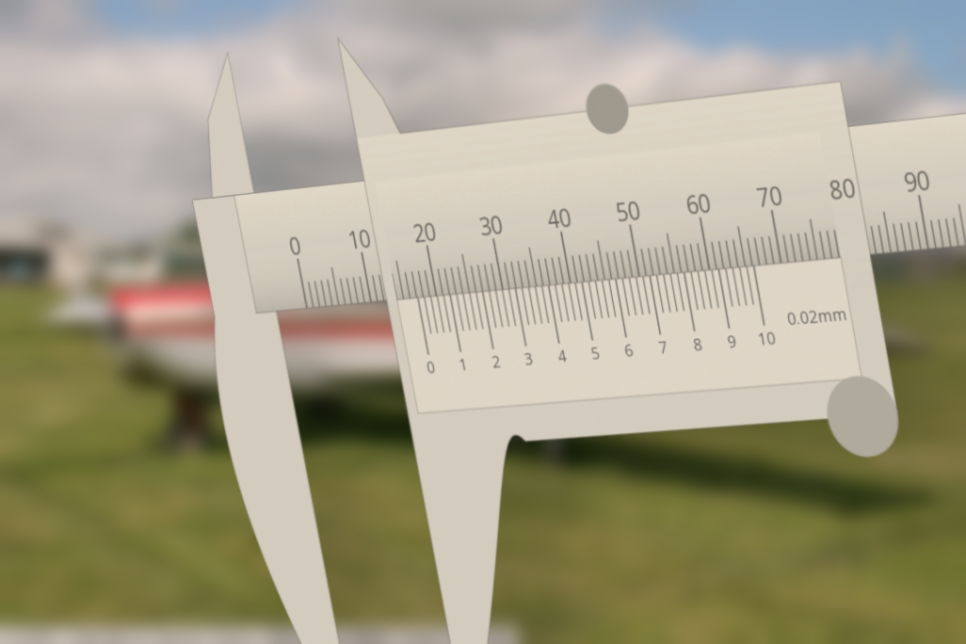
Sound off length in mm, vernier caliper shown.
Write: 17.2 mm
